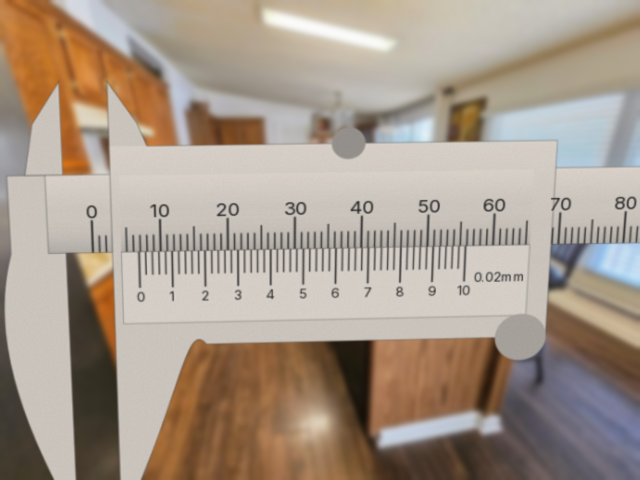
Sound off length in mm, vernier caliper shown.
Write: 6.8 mm
